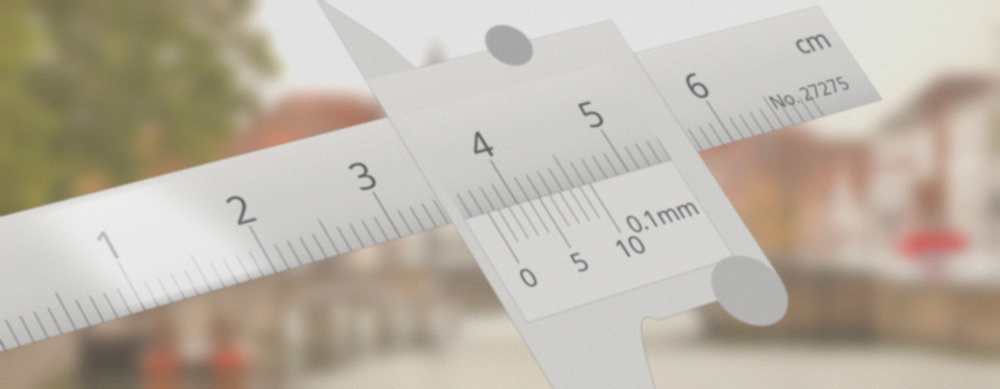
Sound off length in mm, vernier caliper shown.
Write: 37.4 mm
